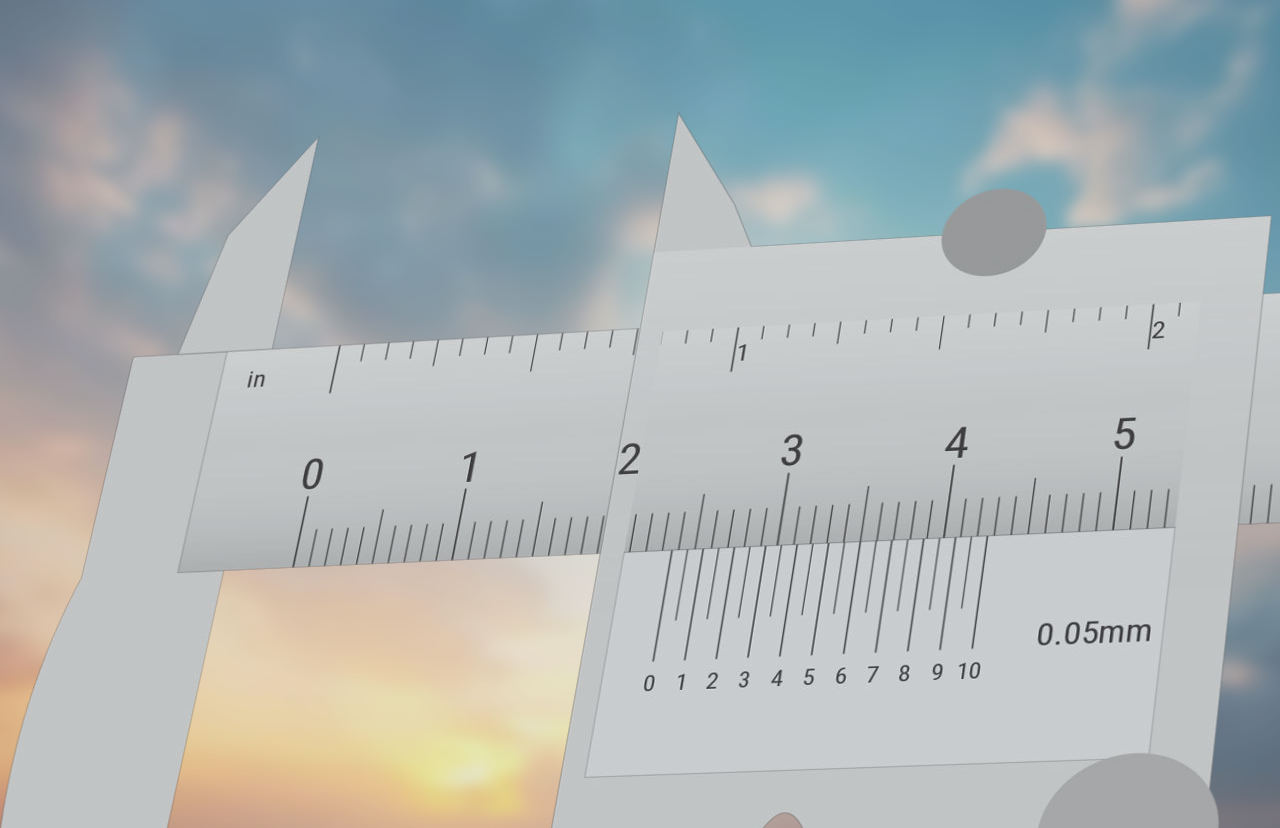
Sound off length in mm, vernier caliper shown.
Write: 23.6 mm
